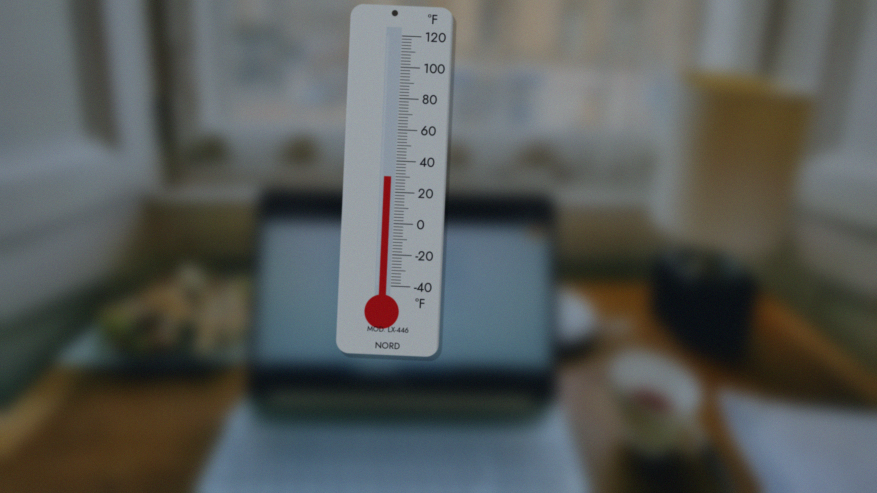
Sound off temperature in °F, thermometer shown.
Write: 30 °F
